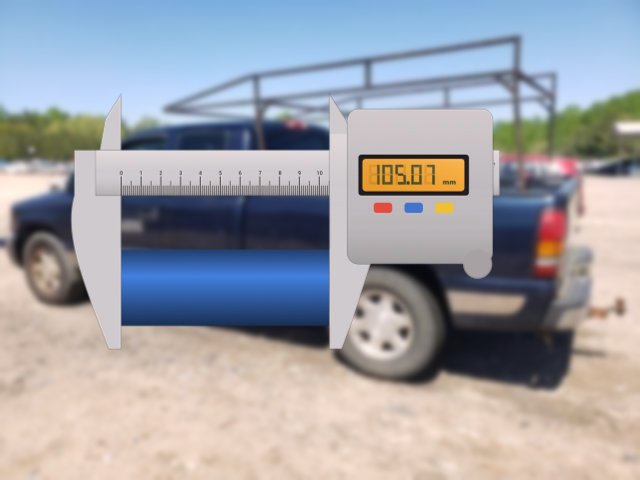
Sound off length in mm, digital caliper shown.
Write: 105.07 mm
